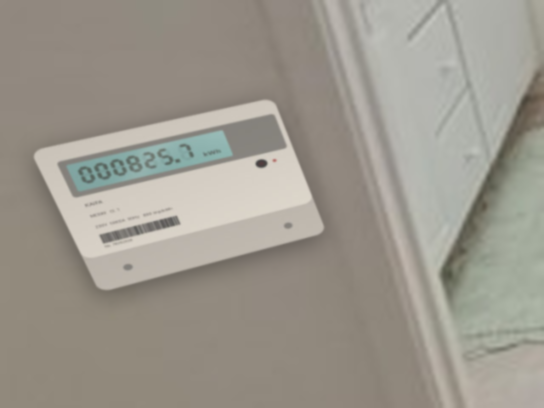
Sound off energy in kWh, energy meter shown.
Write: 825.7 kWh
